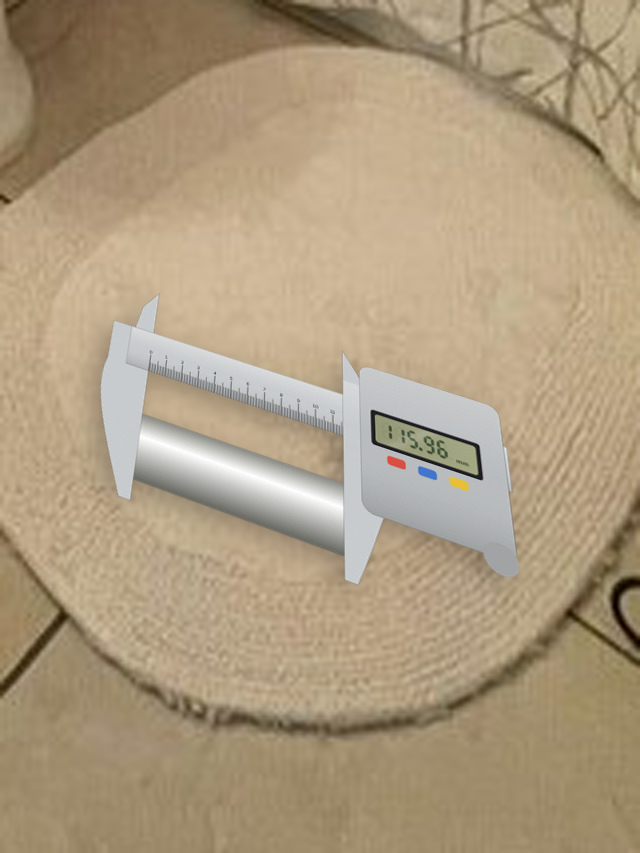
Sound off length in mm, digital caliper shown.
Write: 115.96 mm
